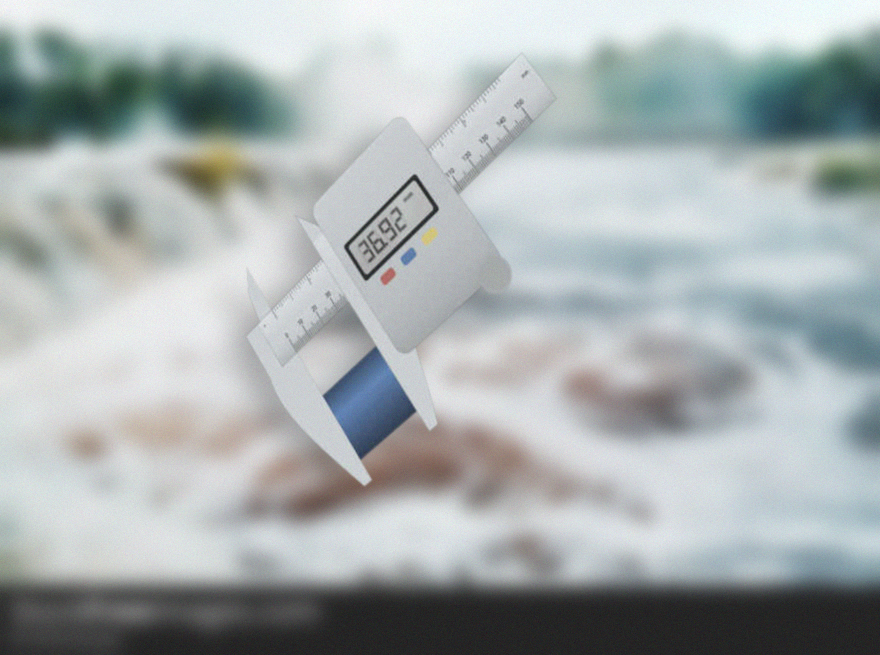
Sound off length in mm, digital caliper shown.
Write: 36.92 mm
